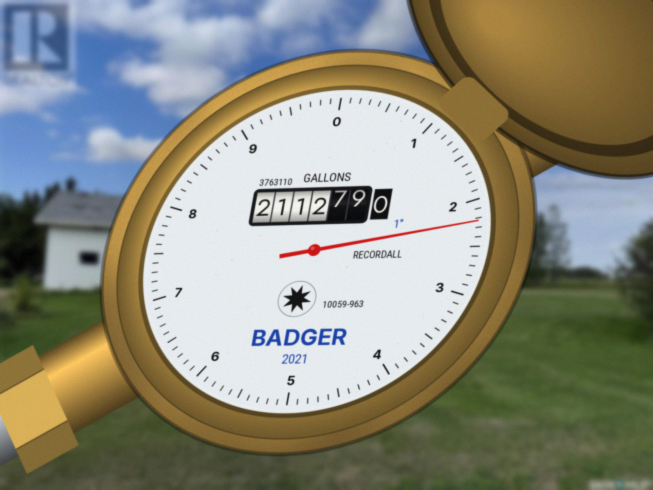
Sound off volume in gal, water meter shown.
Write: 2112792.2 gal
